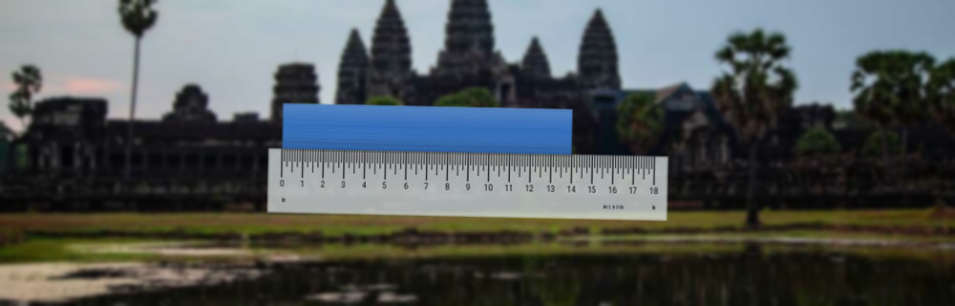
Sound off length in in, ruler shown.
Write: 14 in
